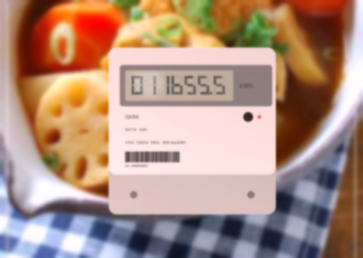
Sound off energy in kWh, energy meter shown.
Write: 11655.5 kWh
